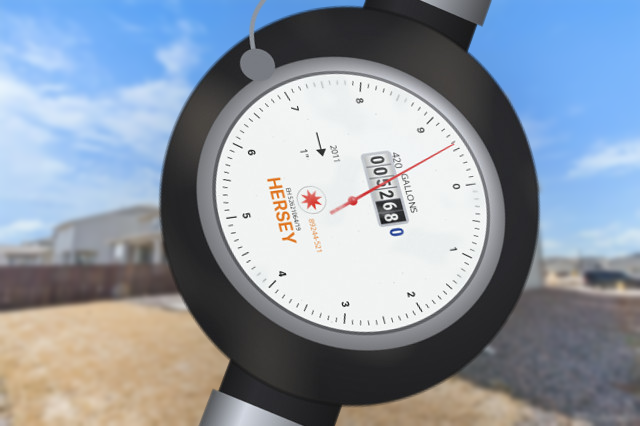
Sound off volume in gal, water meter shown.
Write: 52679.4 gal
